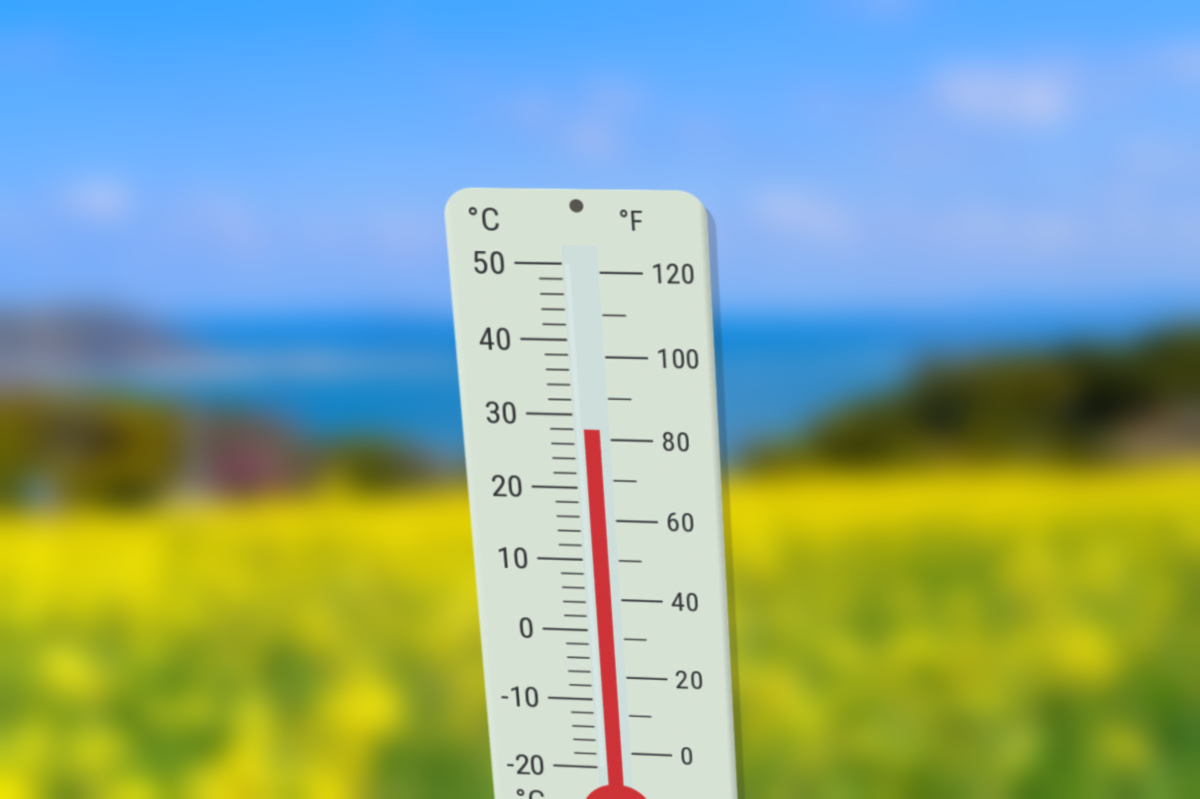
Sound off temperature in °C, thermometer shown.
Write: 28 °C
